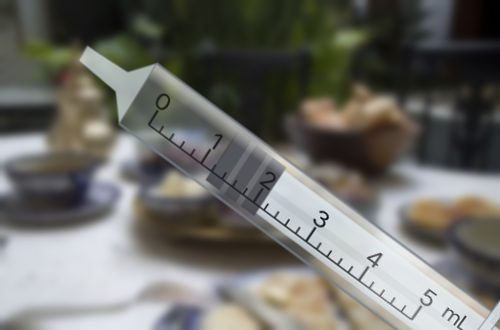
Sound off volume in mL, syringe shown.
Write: 1.2 mL
